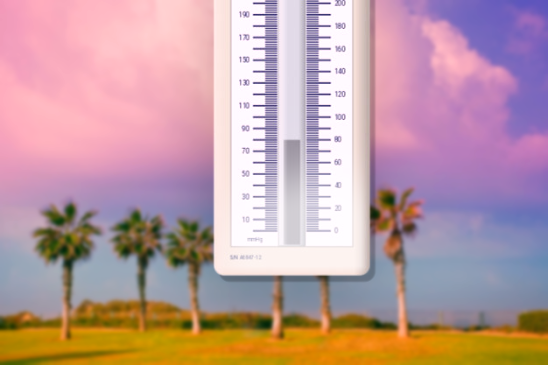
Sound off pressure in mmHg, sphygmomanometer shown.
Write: 80 mmHg
